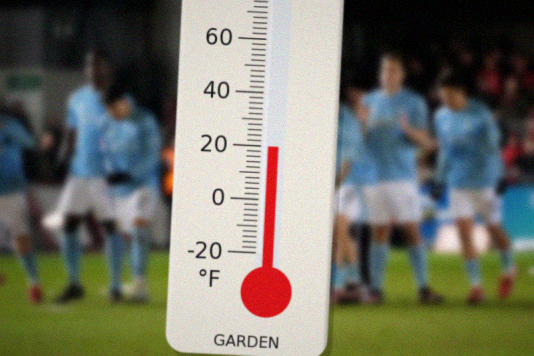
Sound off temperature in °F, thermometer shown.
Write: 20 °F
